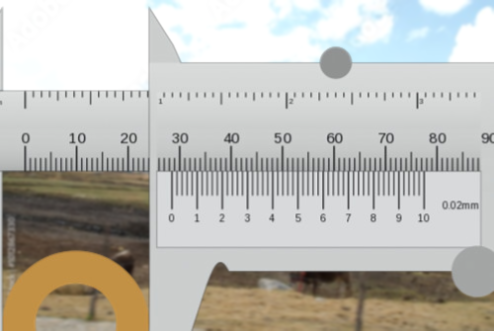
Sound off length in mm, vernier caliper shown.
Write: 28.5 mm
